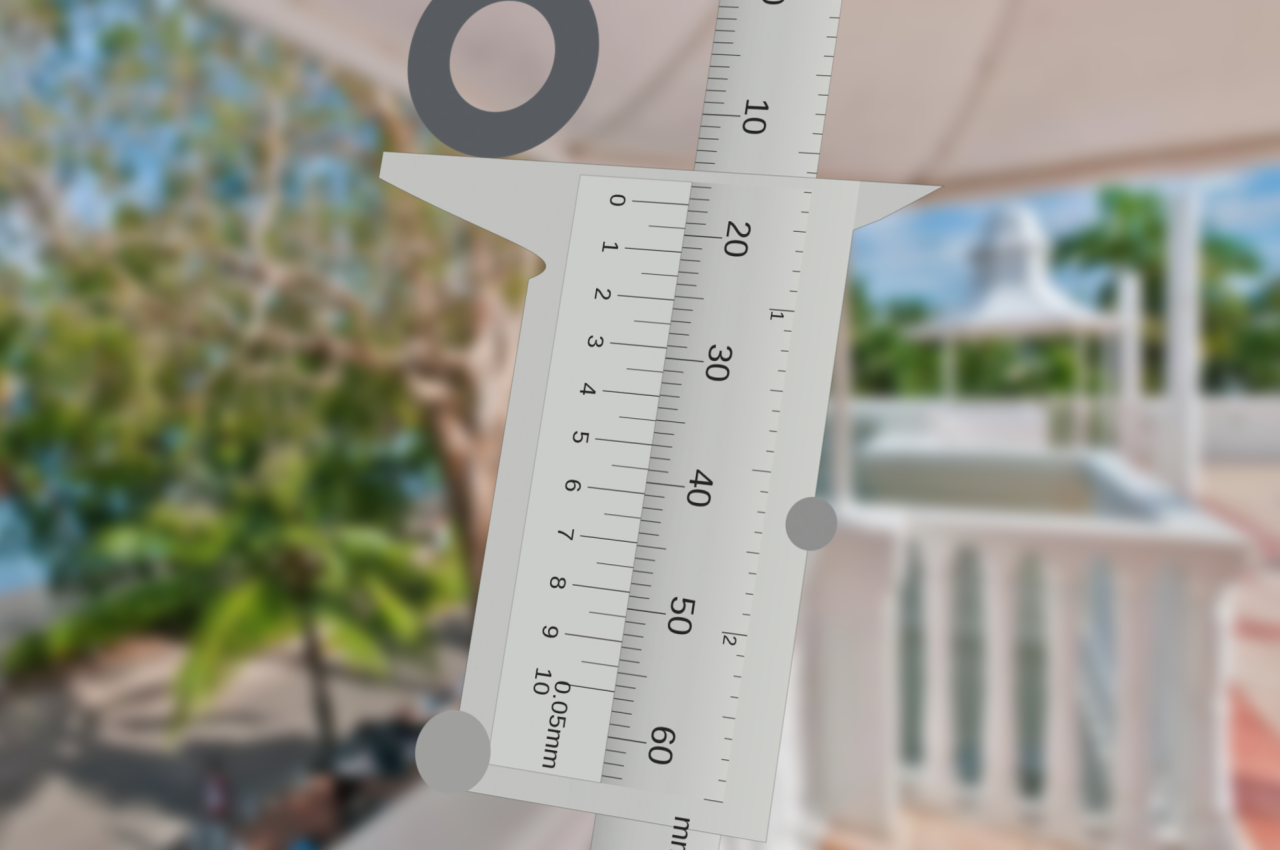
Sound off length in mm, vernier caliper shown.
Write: 17.5 mm
